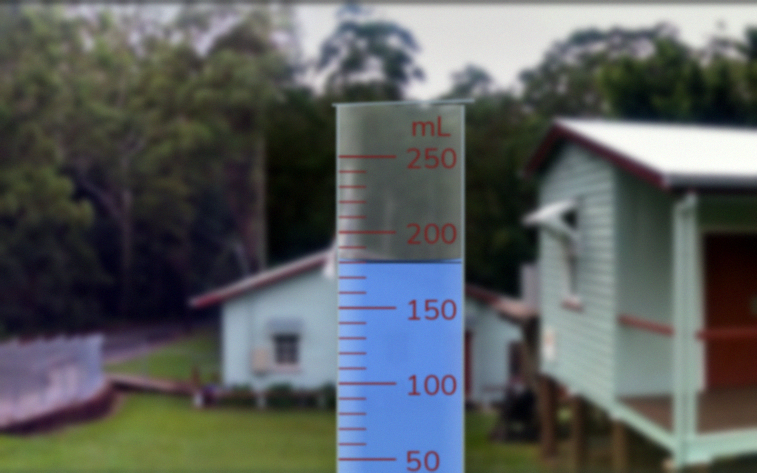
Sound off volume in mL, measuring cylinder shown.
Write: 180 mL
